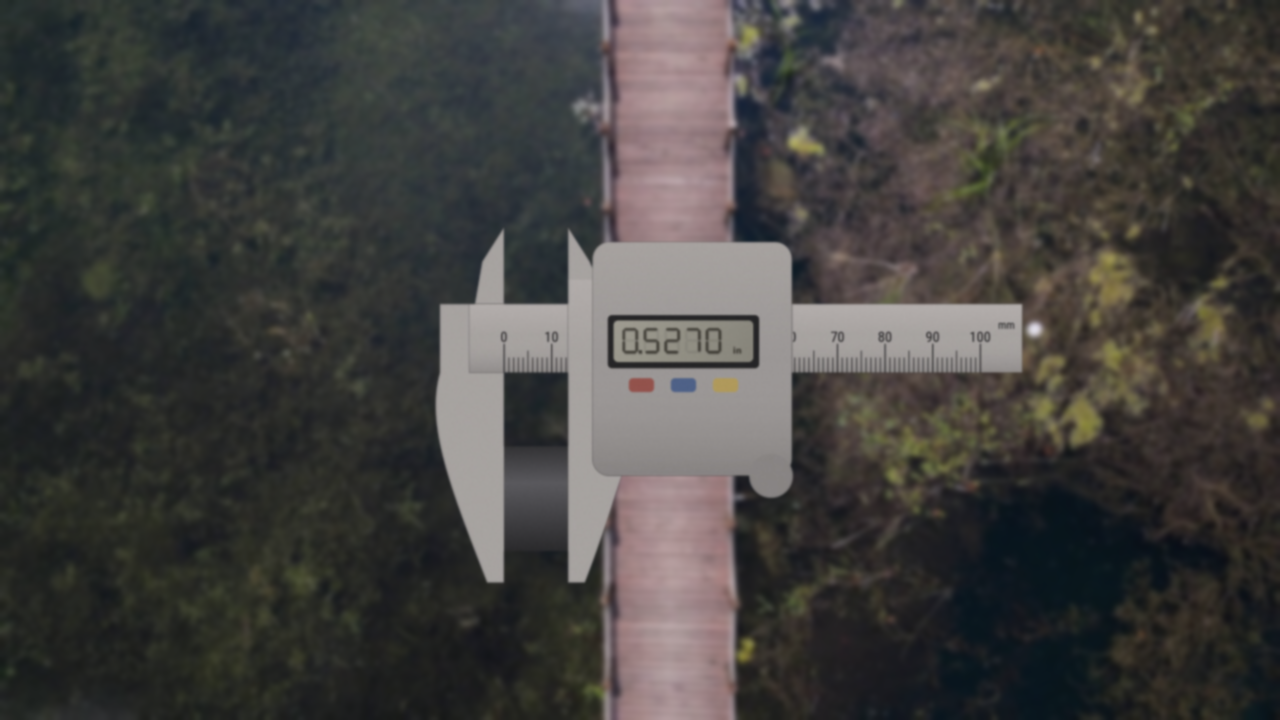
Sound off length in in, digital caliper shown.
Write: 0.5270 in
